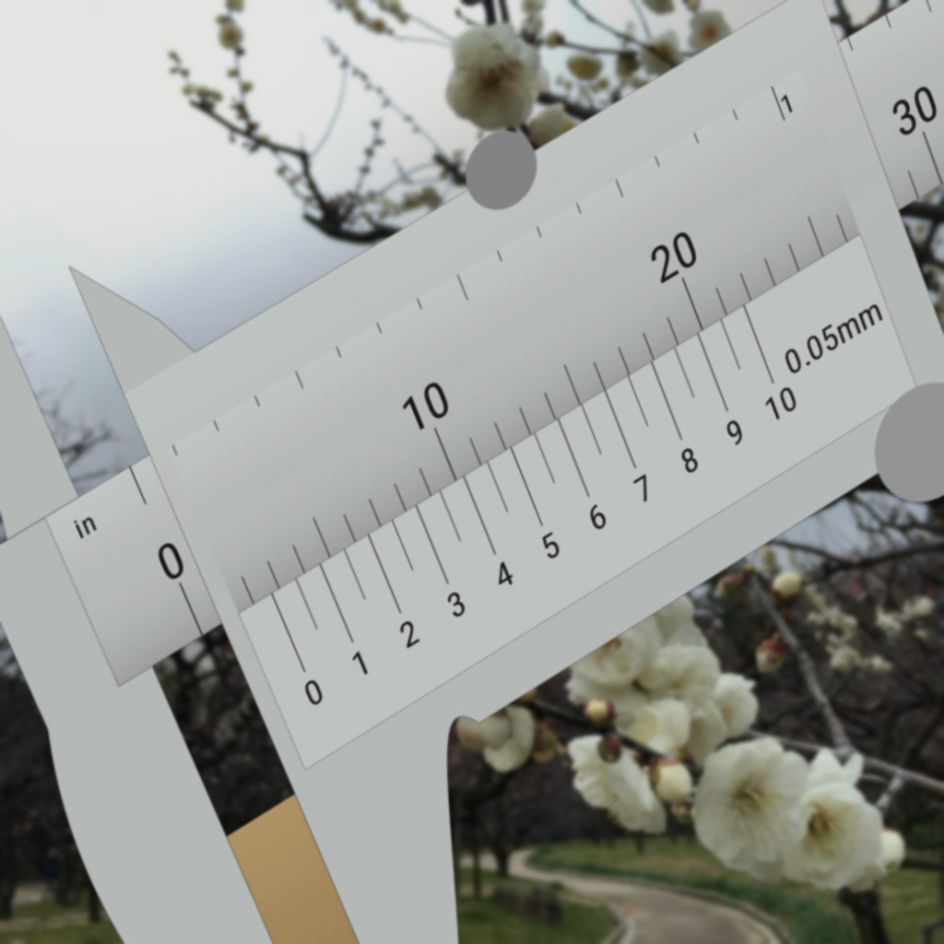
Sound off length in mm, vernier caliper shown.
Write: 2.70 mm
